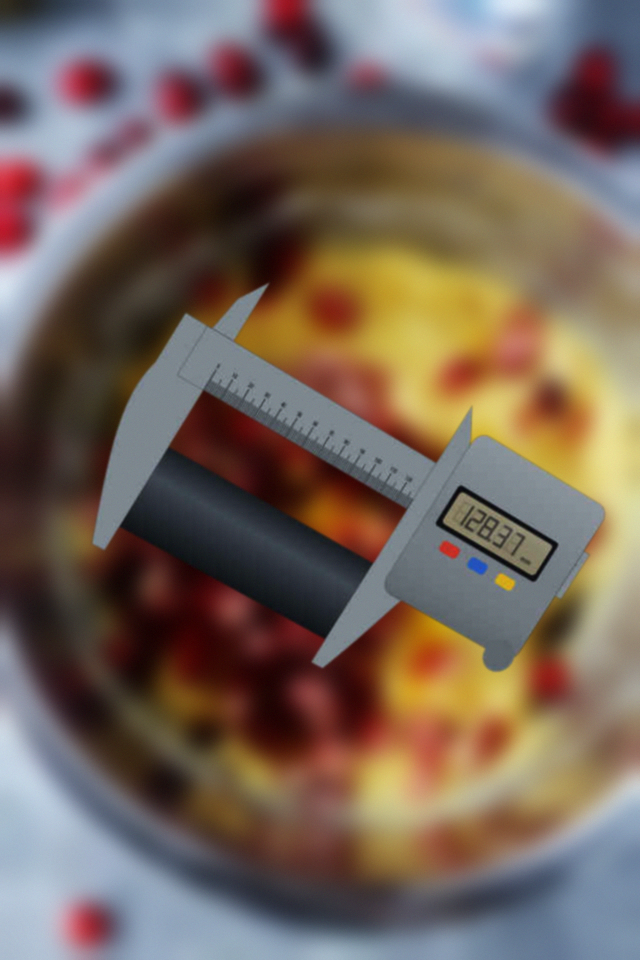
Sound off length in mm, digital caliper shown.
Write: 128.37 mm
